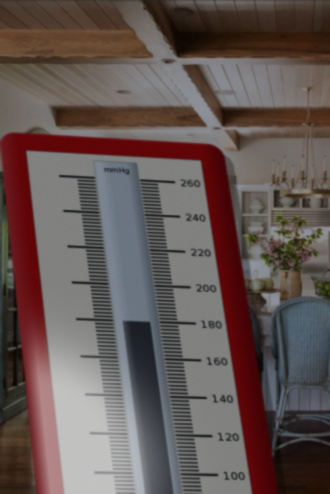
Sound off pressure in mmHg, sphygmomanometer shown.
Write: 180 mmHg
